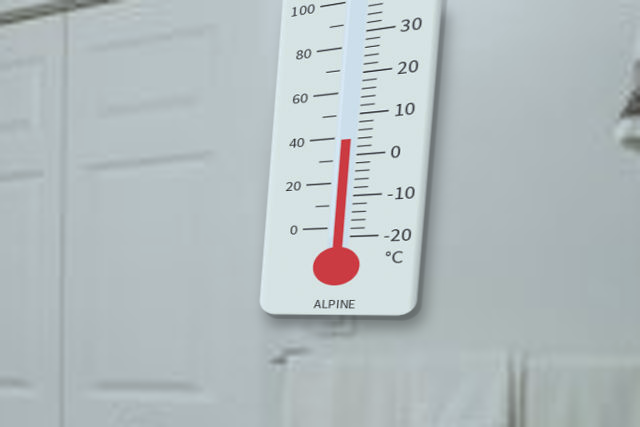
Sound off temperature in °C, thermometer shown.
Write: 4 °C
